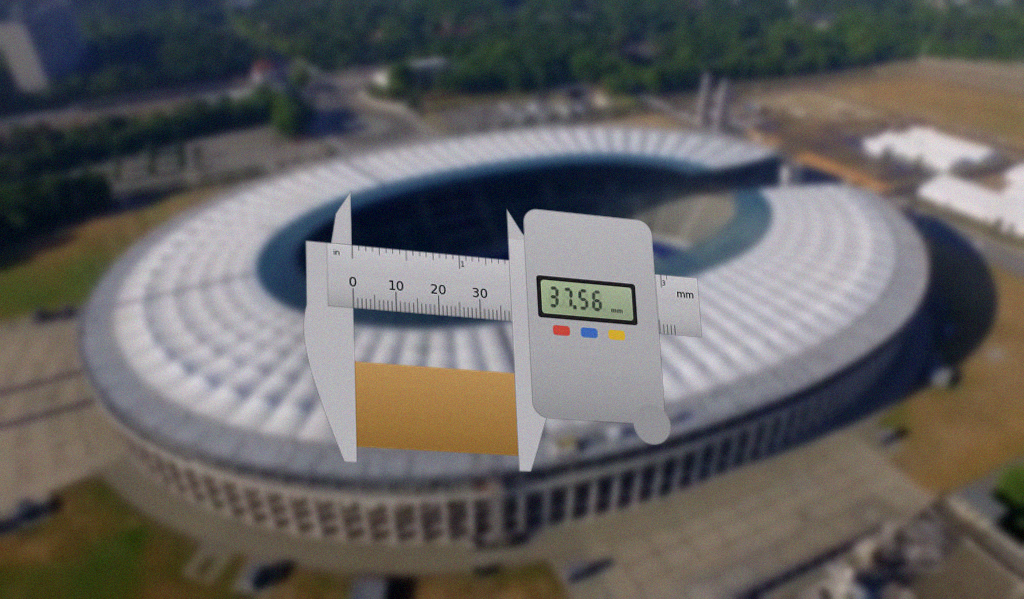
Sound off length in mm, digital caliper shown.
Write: 37.56 mm
